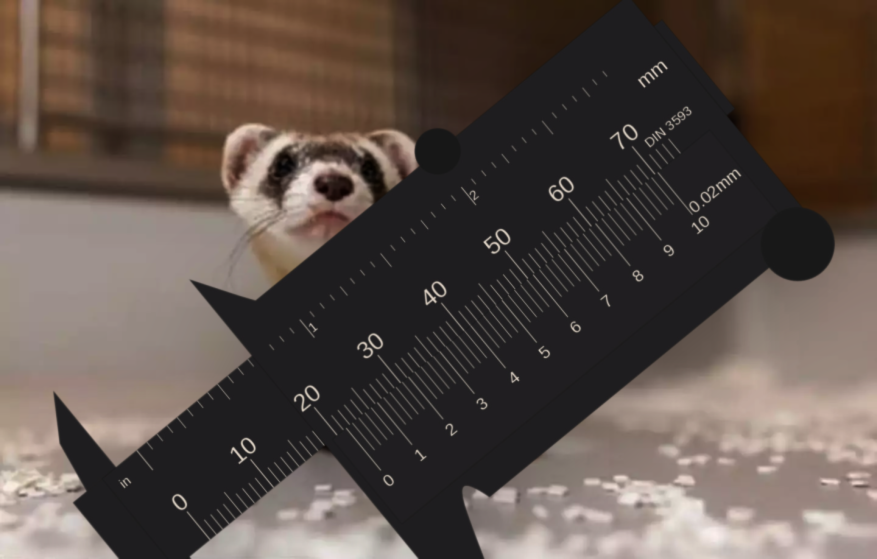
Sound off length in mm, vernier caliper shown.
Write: 21.4 mm
